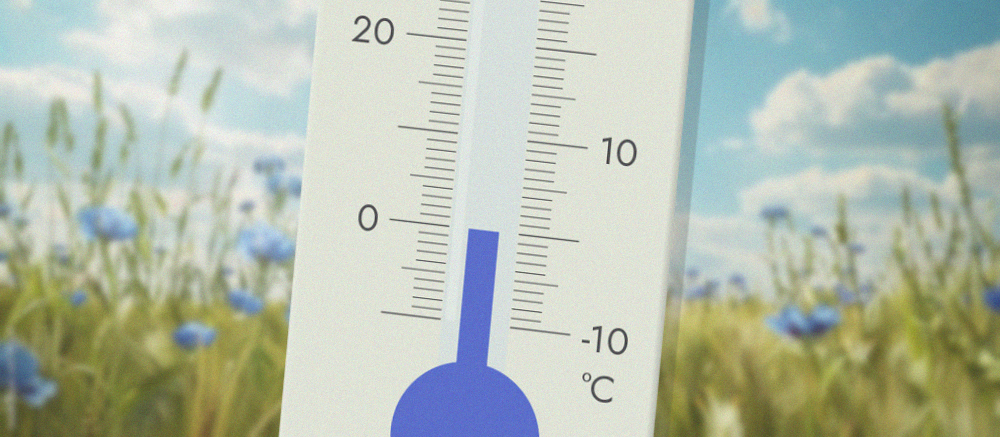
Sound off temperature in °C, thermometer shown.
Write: 0 °C
